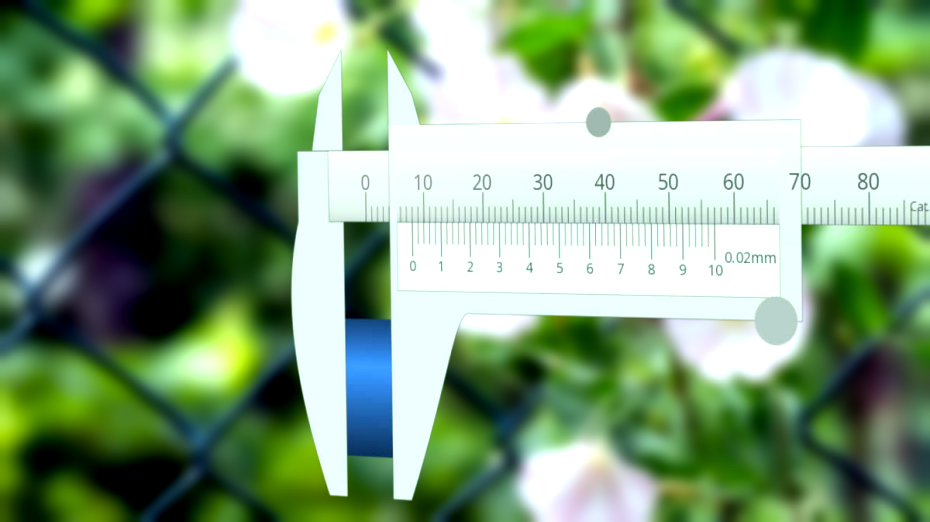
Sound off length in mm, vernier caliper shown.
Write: 8.0 mm
